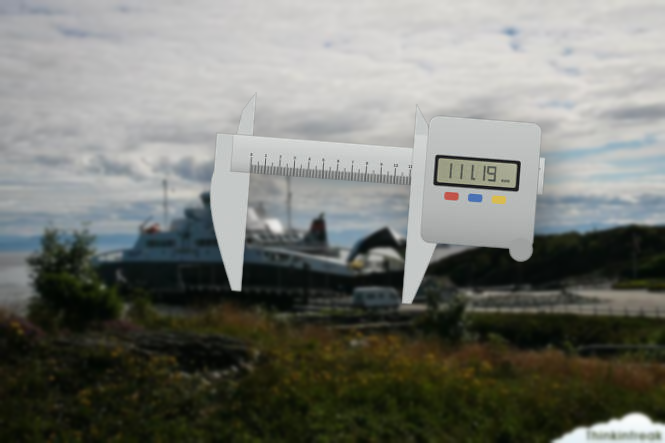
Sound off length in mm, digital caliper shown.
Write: 111.19 mm
